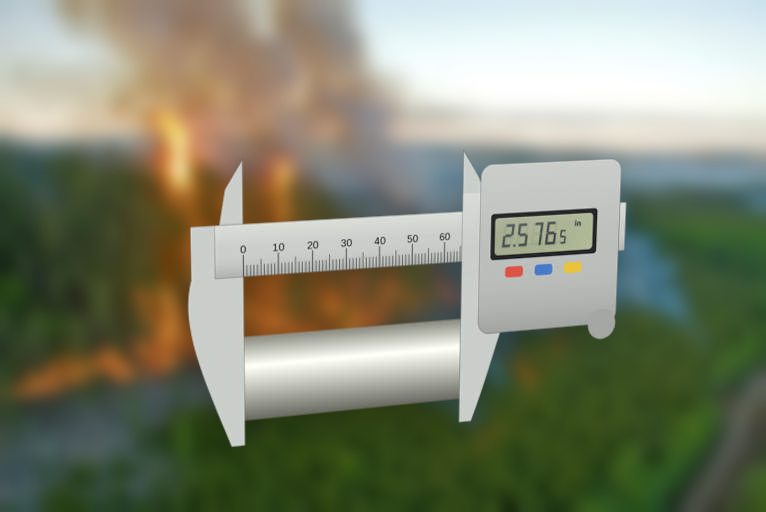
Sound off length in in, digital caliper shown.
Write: 2.5765 in
